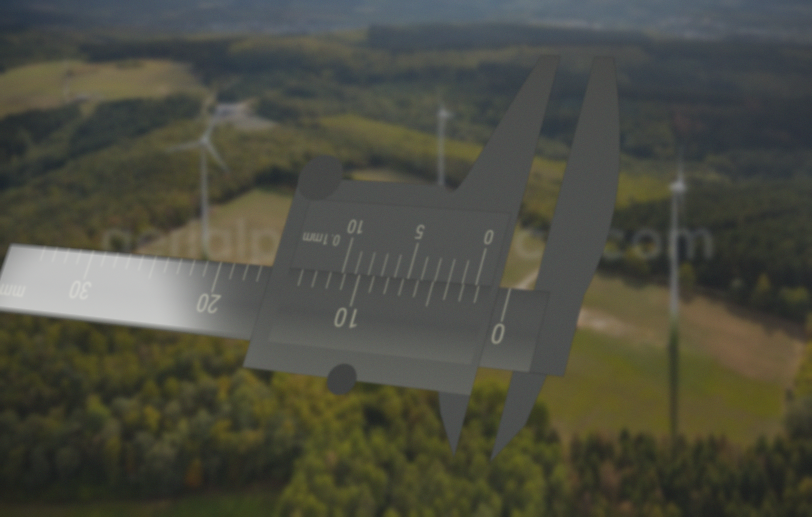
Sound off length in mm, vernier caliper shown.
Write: 2.2 mm
